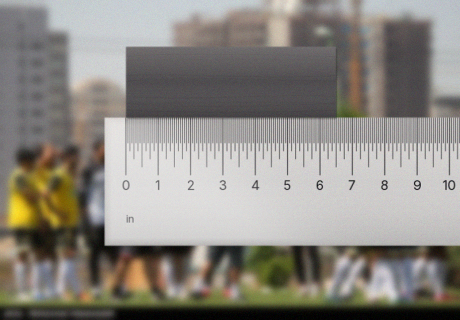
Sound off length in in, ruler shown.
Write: 6.5 in
